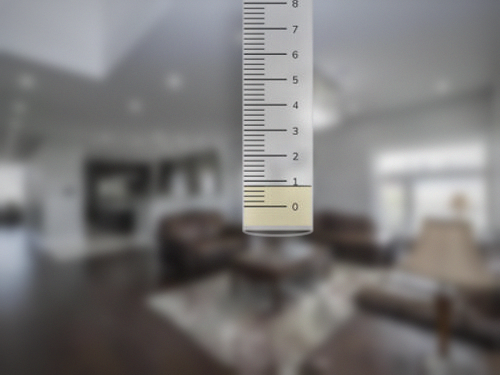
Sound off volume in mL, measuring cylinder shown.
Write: 0.8 mL
